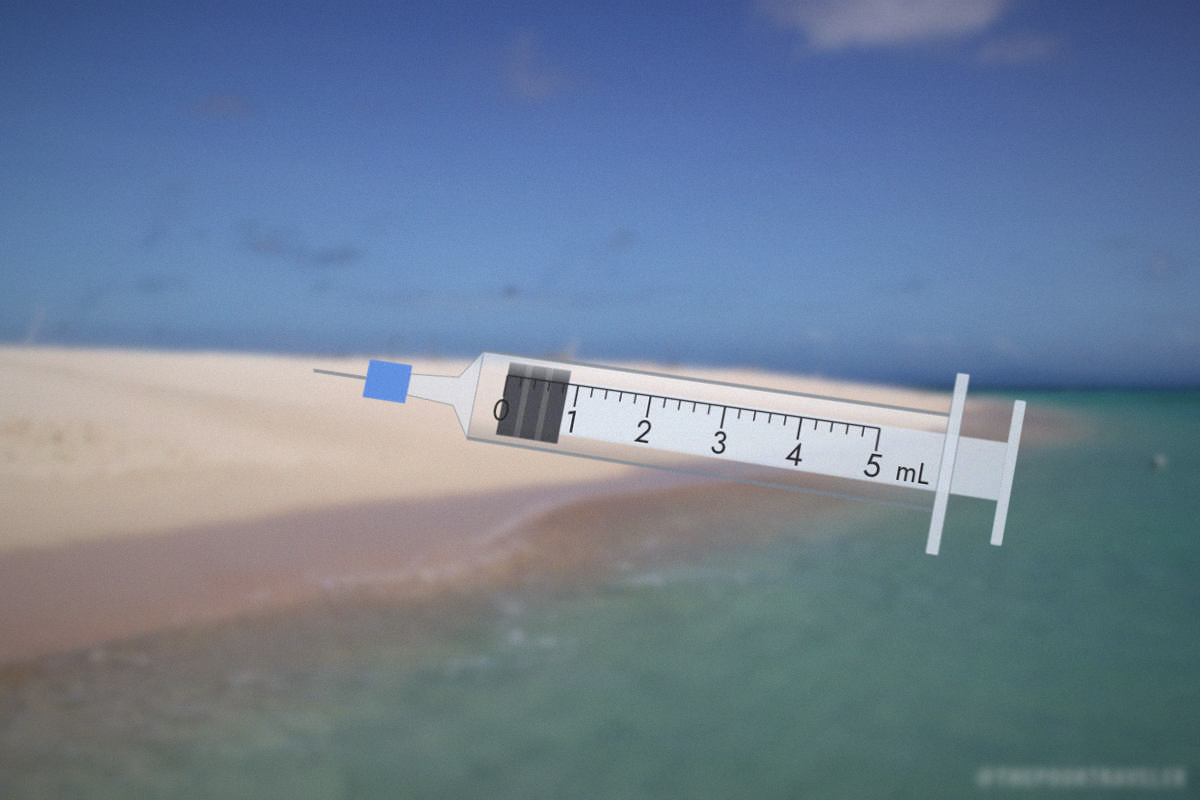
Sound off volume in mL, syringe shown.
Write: 0 mL
